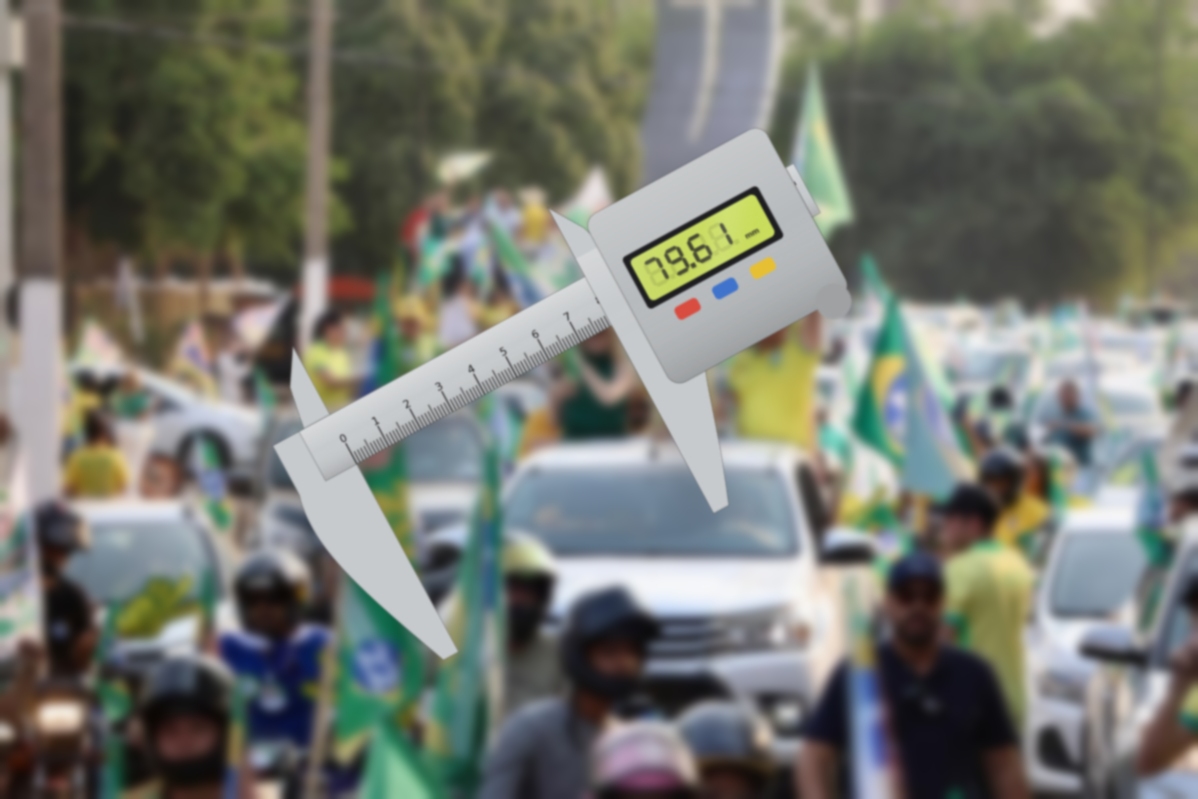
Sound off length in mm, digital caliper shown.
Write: 79.61 mm
